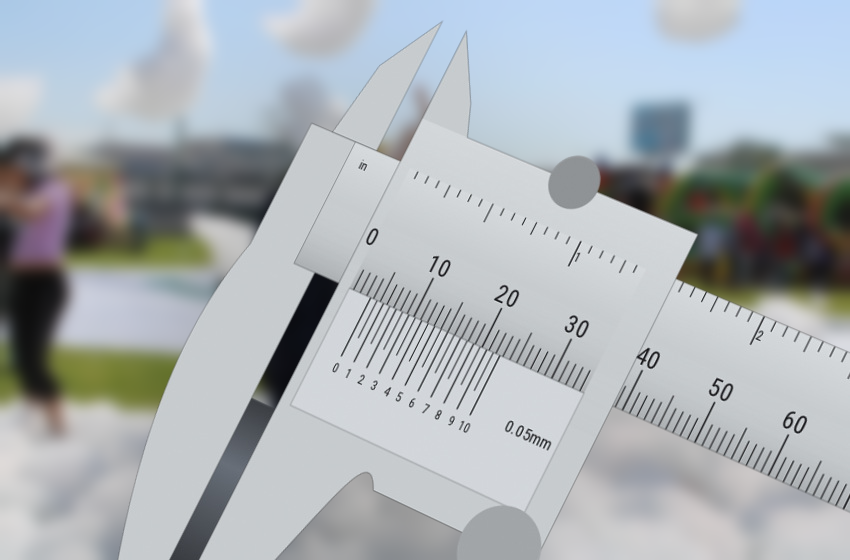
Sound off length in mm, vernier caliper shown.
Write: 3.6 mm
